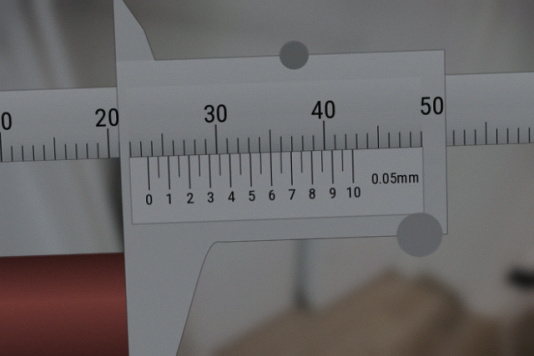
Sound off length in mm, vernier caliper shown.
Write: 23.6 mm
